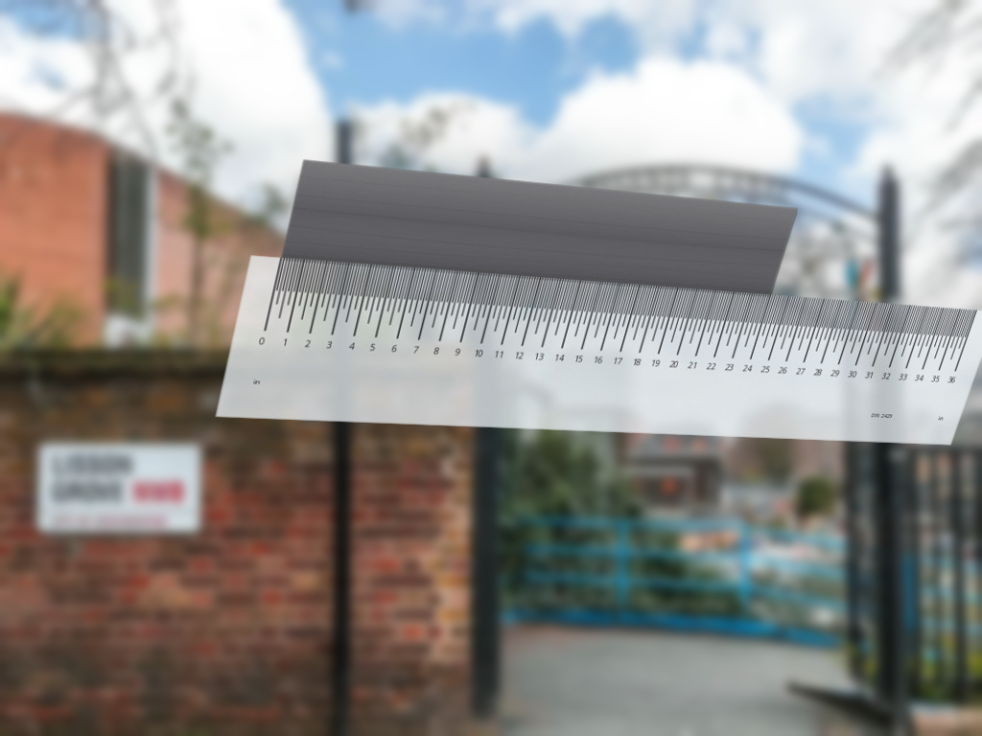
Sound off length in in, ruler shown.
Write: 24 in
